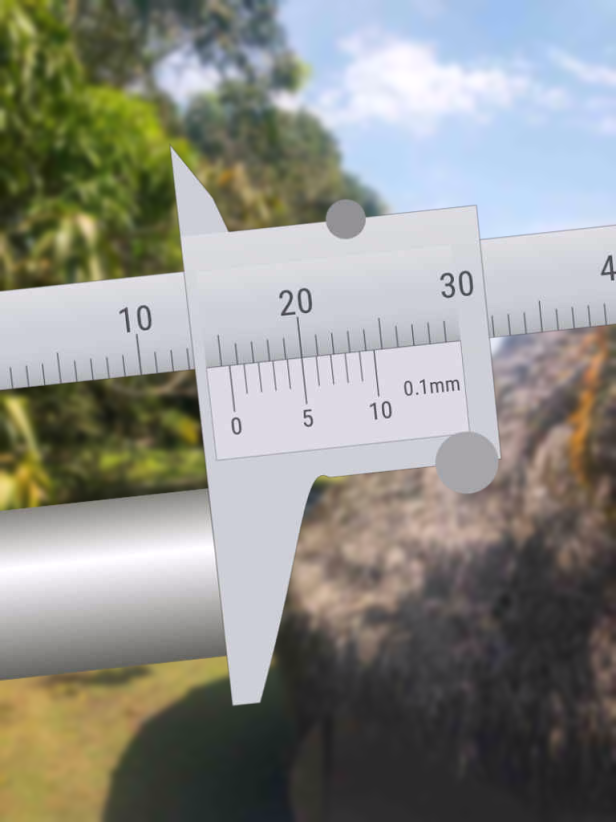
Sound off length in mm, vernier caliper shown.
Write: 15.5 mm
